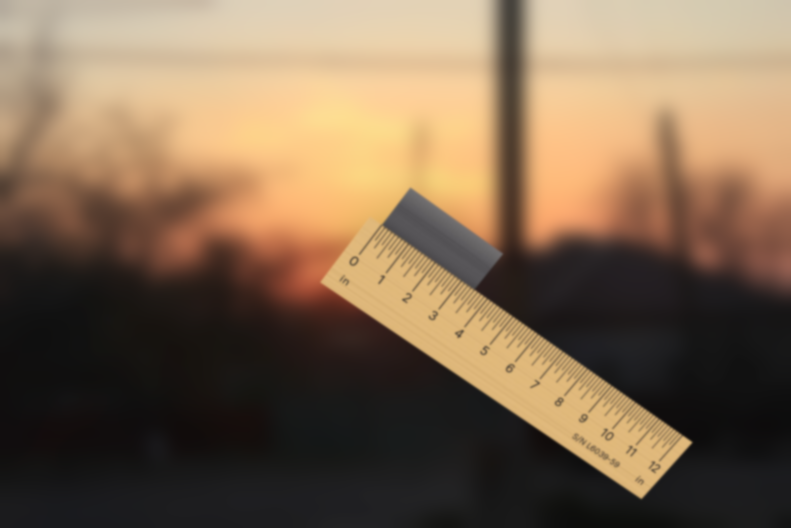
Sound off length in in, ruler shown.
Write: 3.5 in
